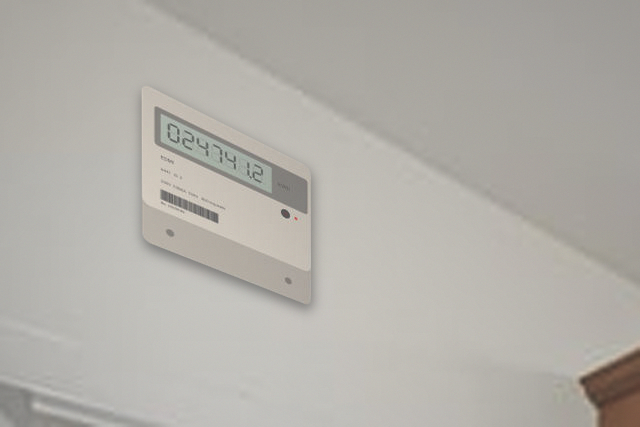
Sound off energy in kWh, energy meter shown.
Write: 24741.2 kWh
